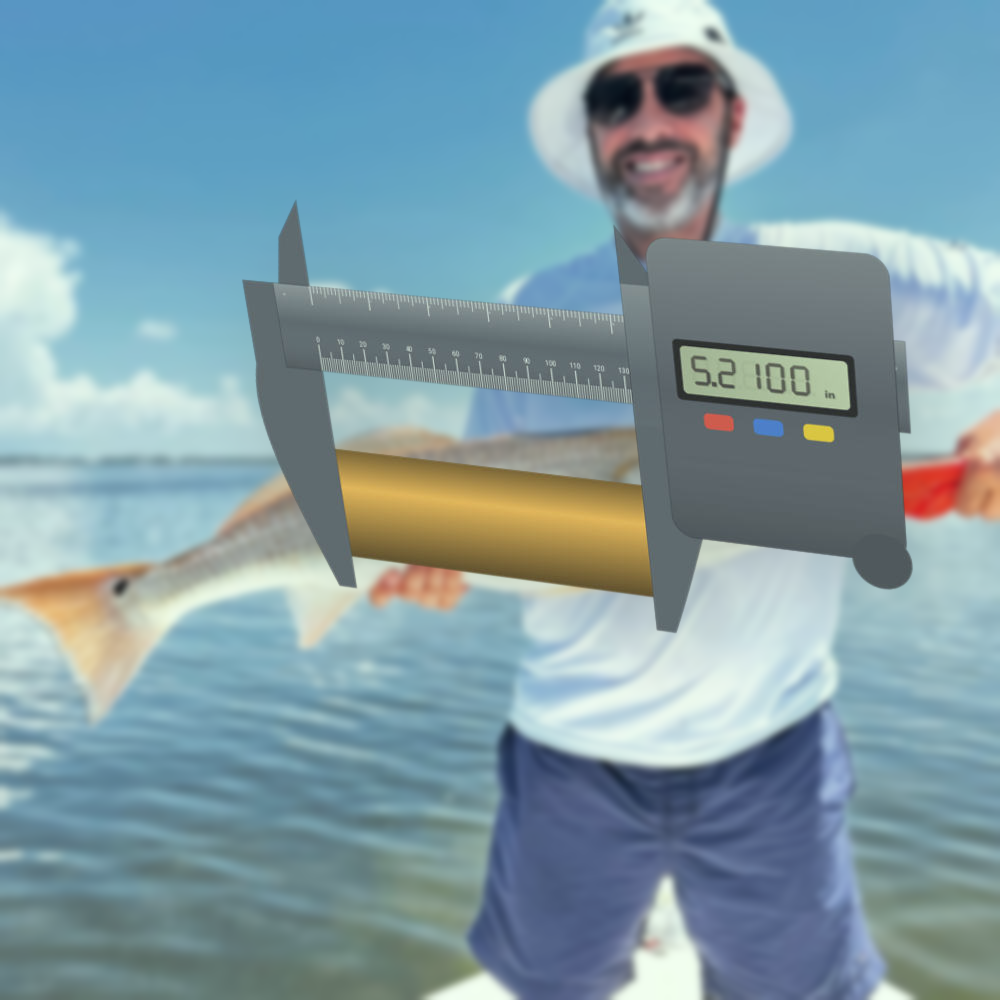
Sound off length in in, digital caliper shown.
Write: 5.2100 in
